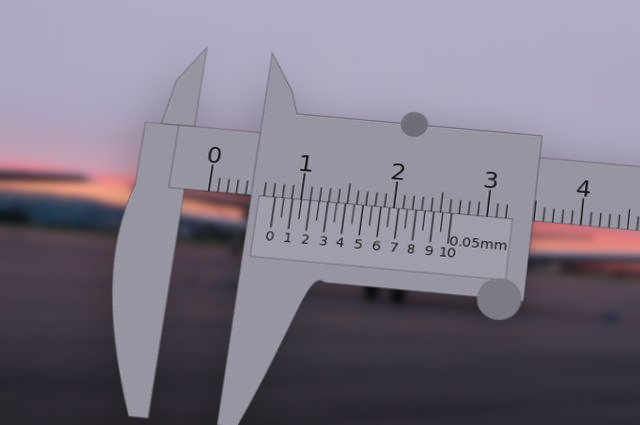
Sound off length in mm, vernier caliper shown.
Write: 7.2 mm
